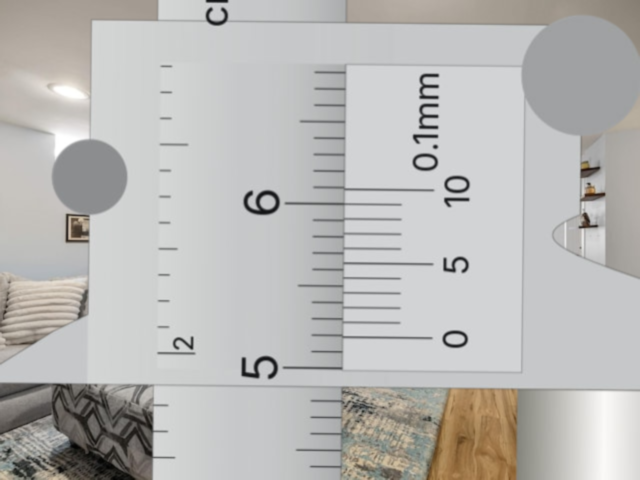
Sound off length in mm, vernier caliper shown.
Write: 51.9 mm
